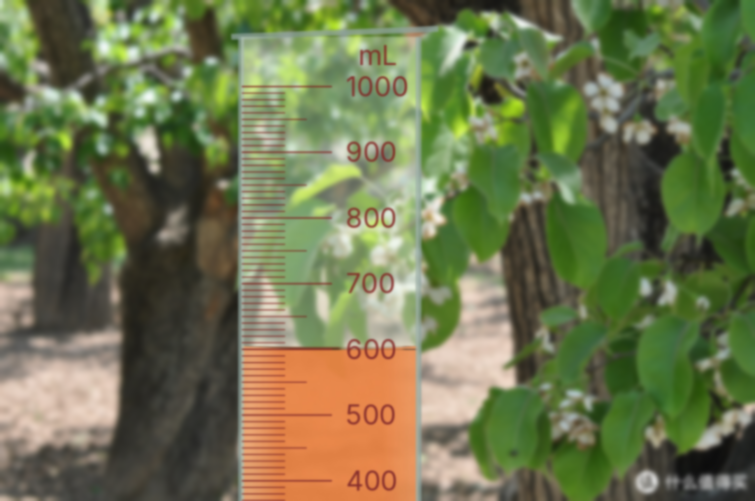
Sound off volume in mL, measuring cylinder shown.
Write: 600 mL
